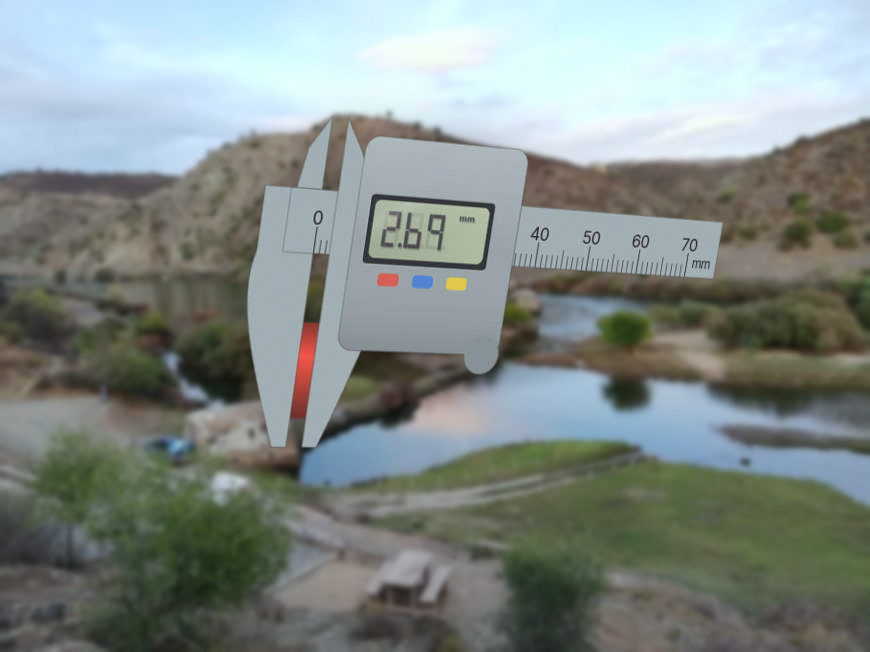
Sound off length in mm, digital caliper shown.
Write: 2.69 mm
